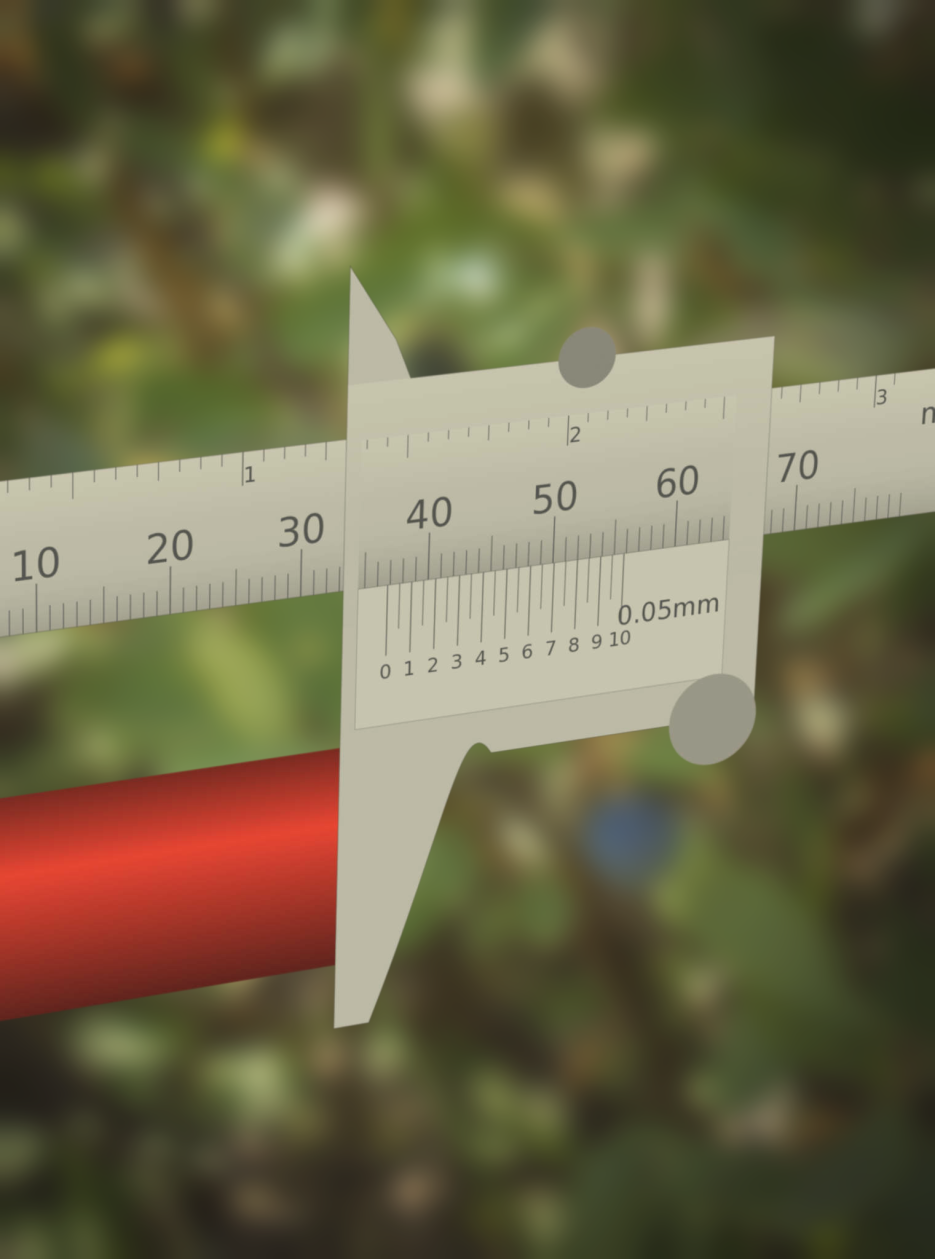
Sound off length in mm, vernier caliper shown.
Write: 36.8 mm
